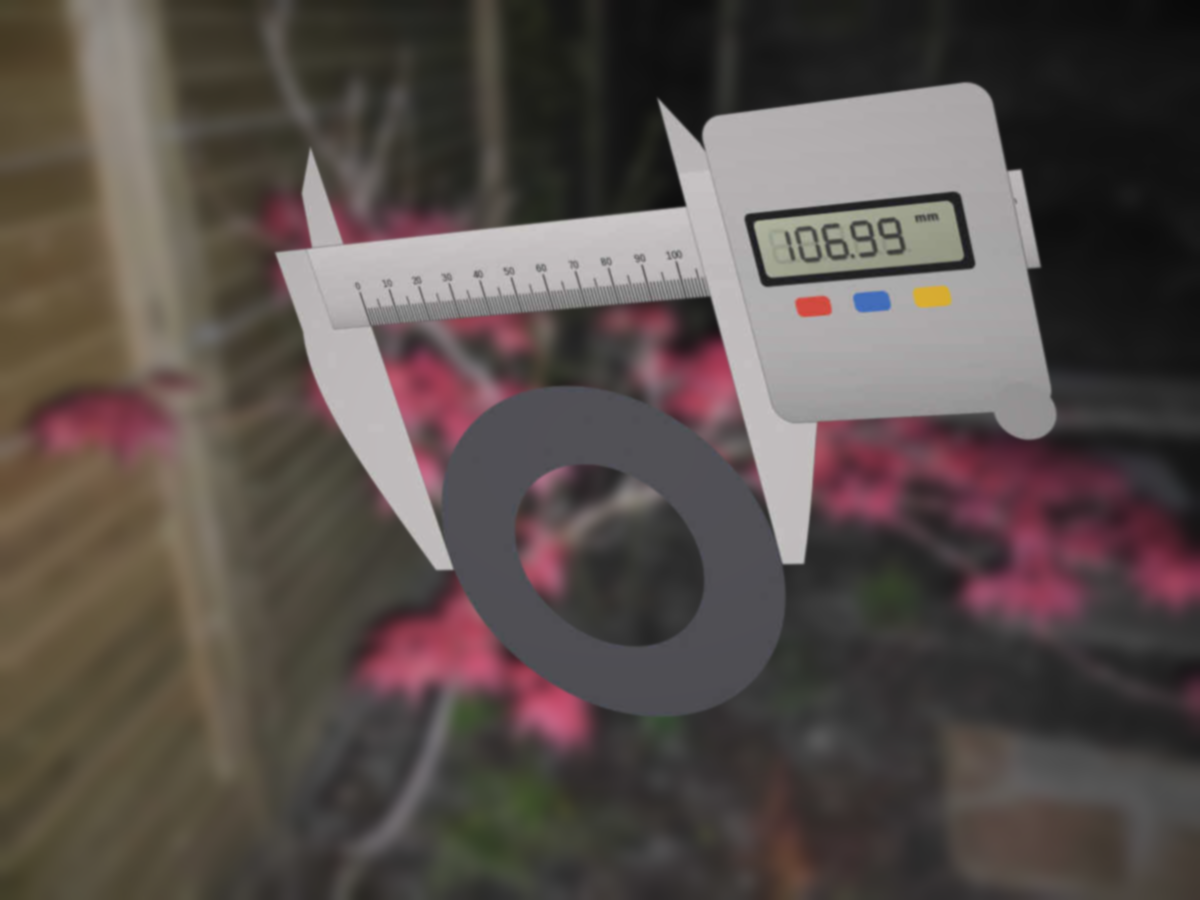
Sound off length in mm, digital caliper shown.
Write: 106.99 mm
